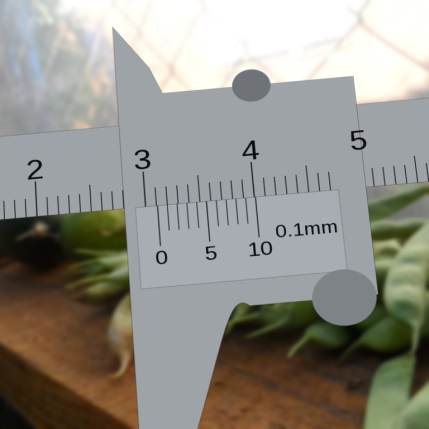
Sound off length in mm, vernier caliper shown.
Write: 31.1 mm
